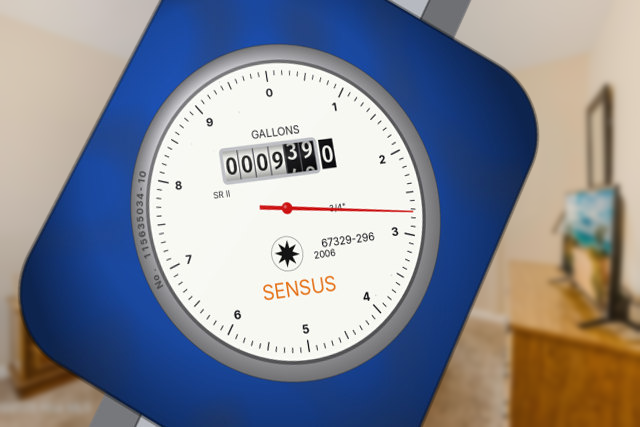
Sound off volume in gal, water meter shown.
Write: 9392.7 gal
